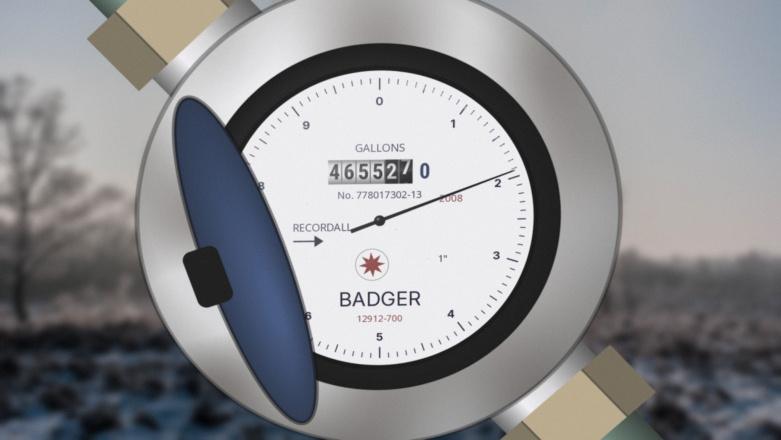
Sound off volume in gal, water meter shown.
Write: 4655271.9 gal
